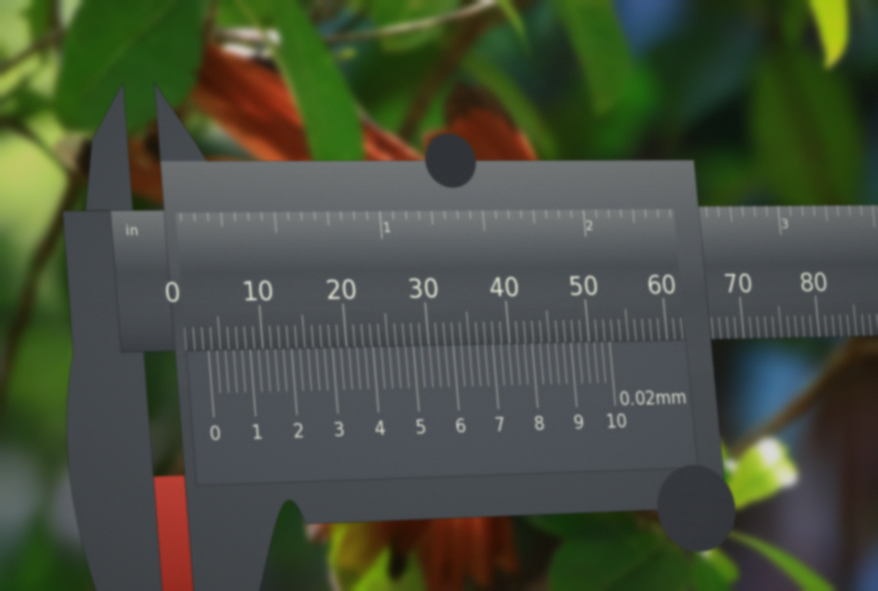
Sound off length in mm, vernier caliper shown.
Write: 3.6 mm
